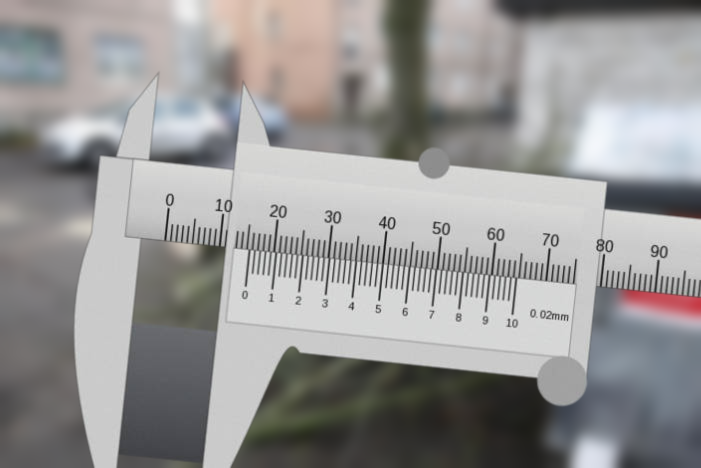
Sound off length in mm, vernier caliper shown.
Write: 15.5 mm
